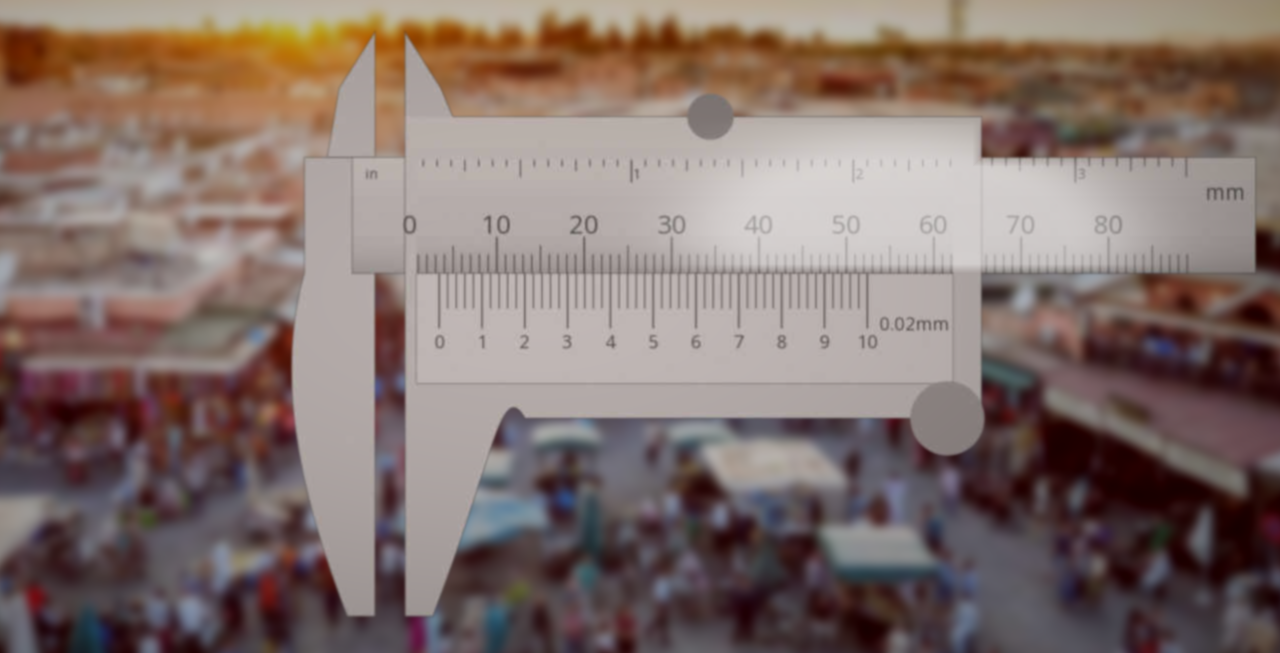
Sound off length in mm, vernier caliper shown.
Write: 3.4 mm
